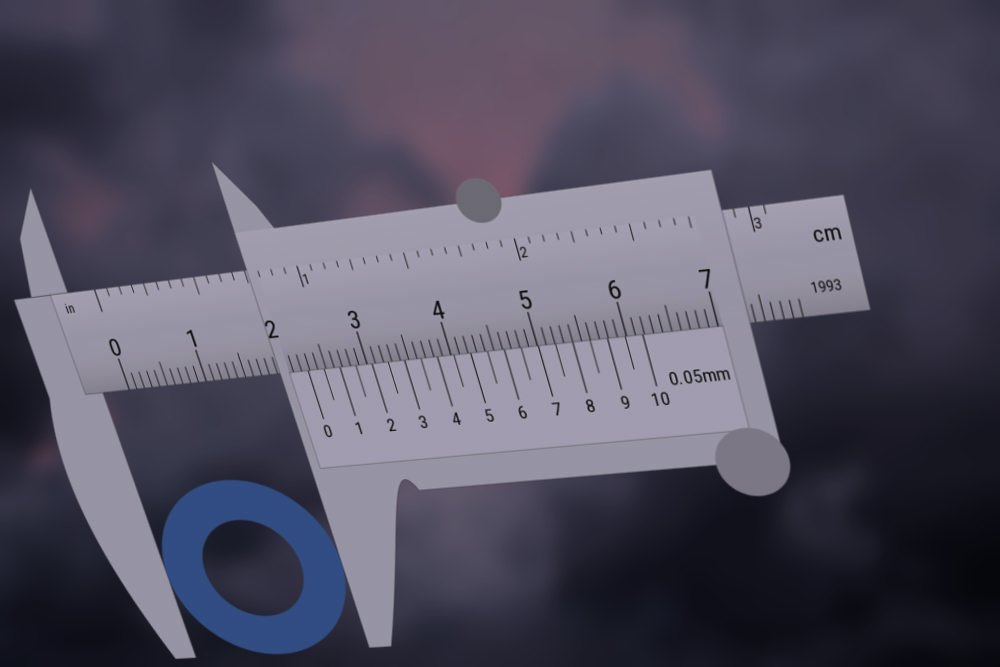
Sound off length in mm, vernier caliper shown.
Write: 22.8 mm
